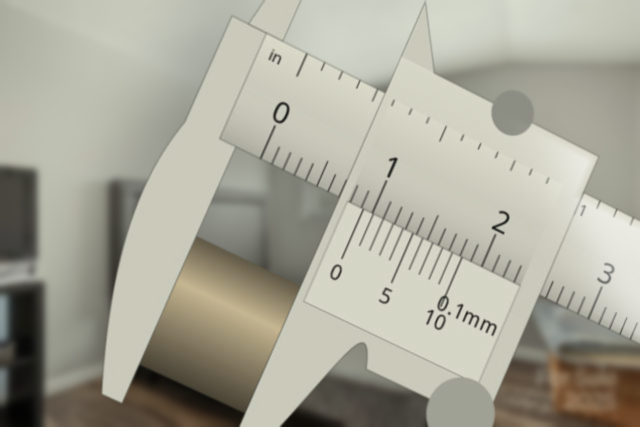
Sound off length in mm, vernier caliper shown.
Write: 9.2 mm
